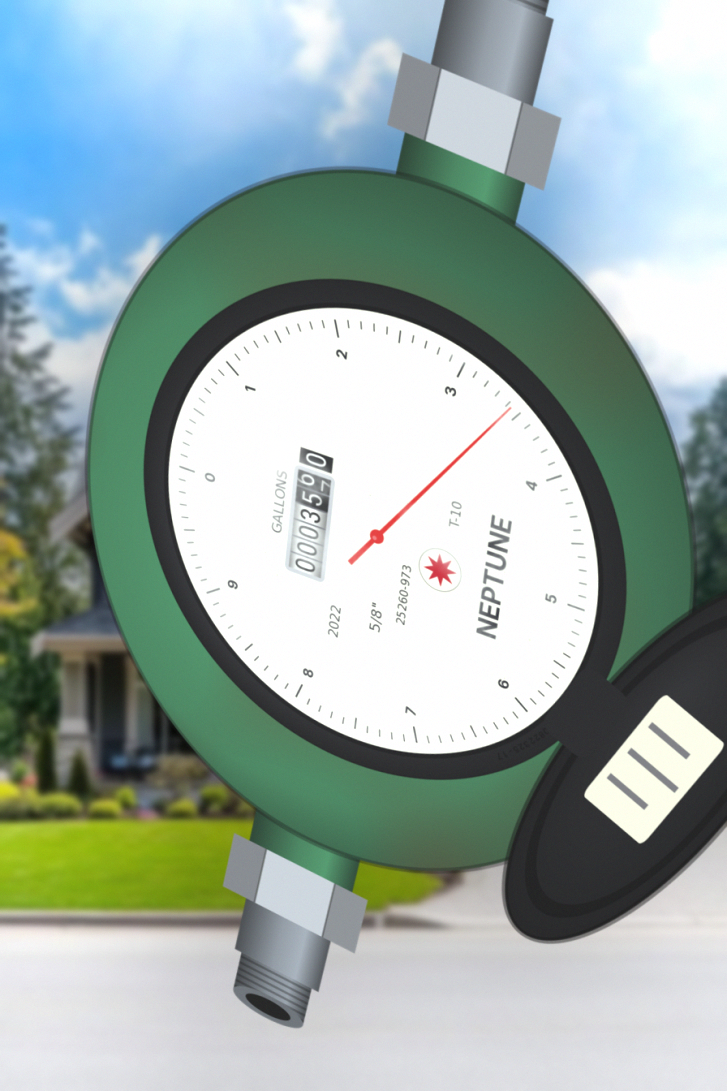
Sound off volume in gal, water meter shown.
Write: 3563.4 gal
